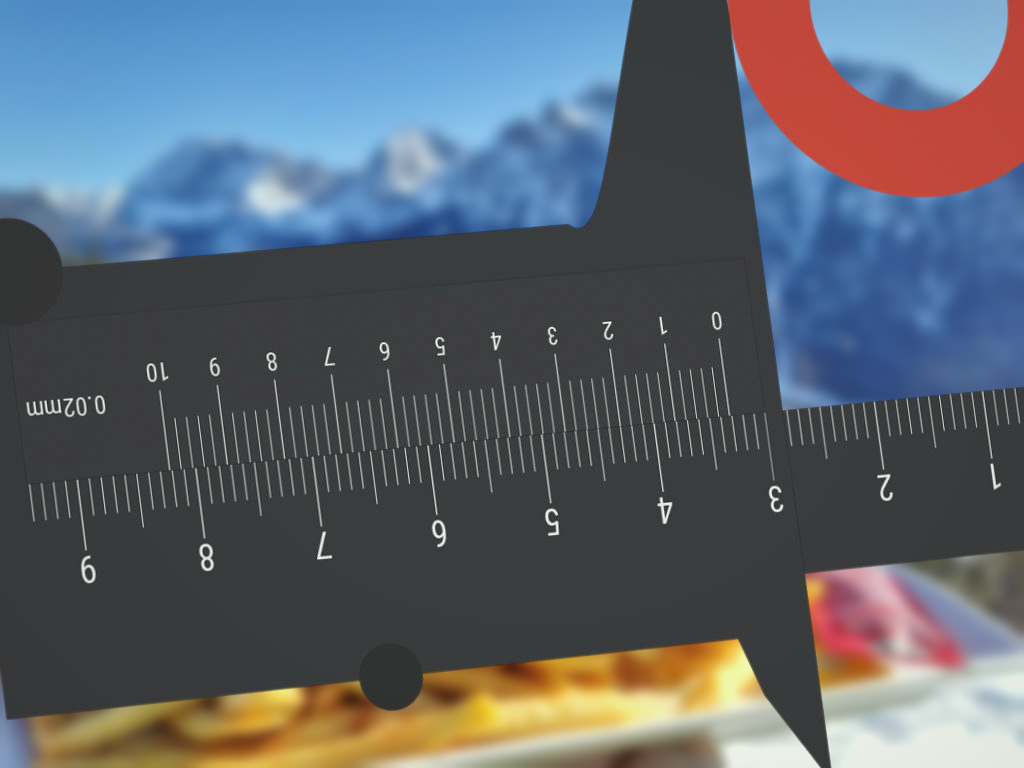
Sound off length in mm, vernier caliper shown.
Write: 33.2 mm
